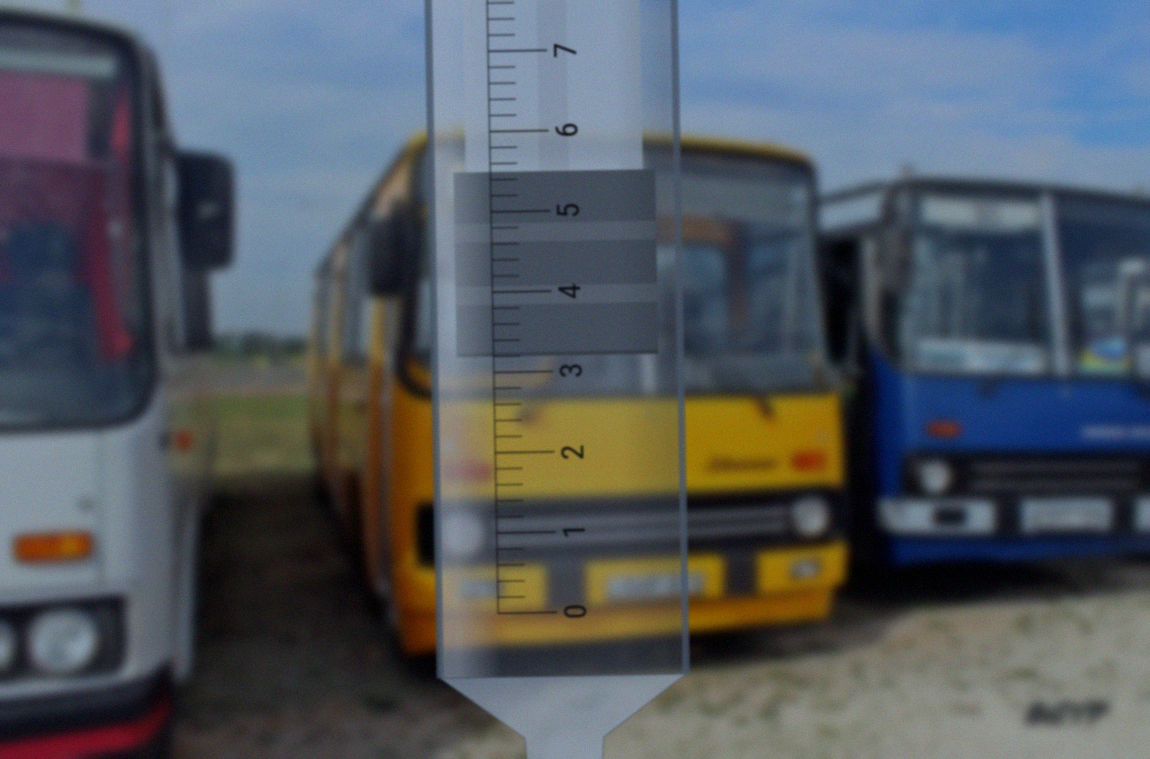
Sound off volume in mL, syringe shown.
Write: 3.2 mL
